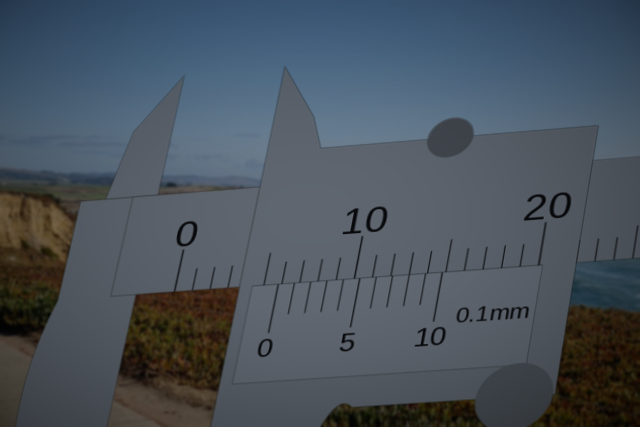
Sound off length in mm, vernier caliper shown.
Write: 5.8 mm
